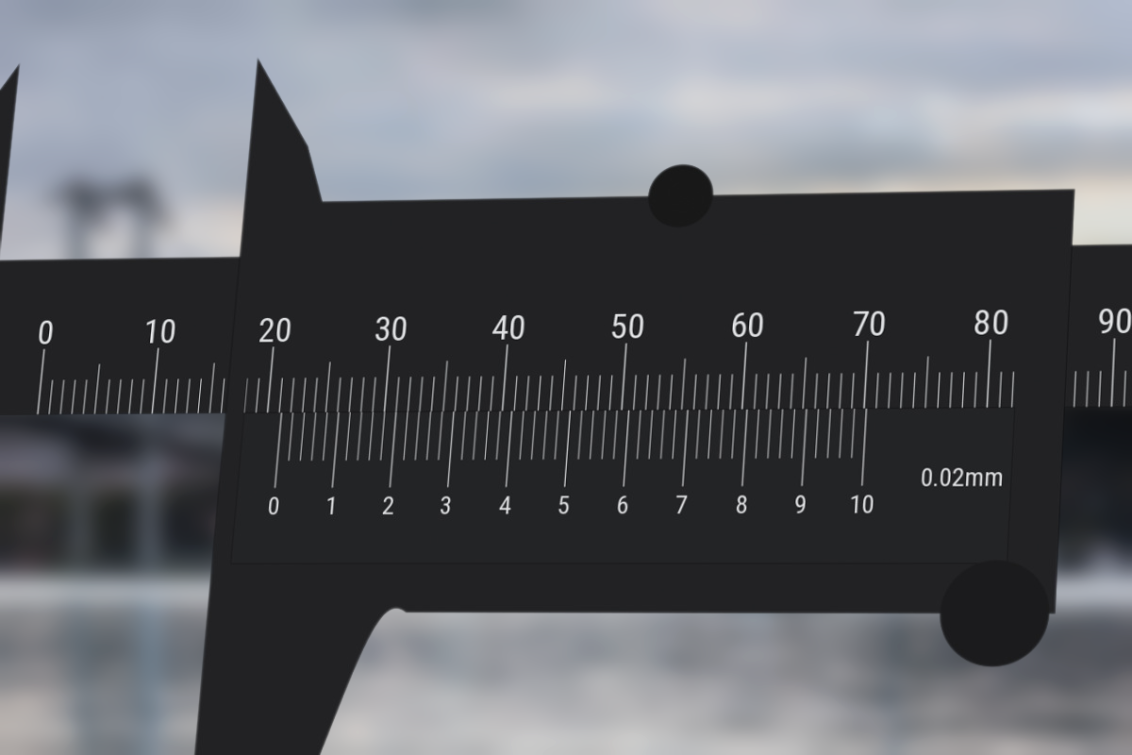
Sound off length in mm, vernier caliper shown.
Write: 21.2 mm
